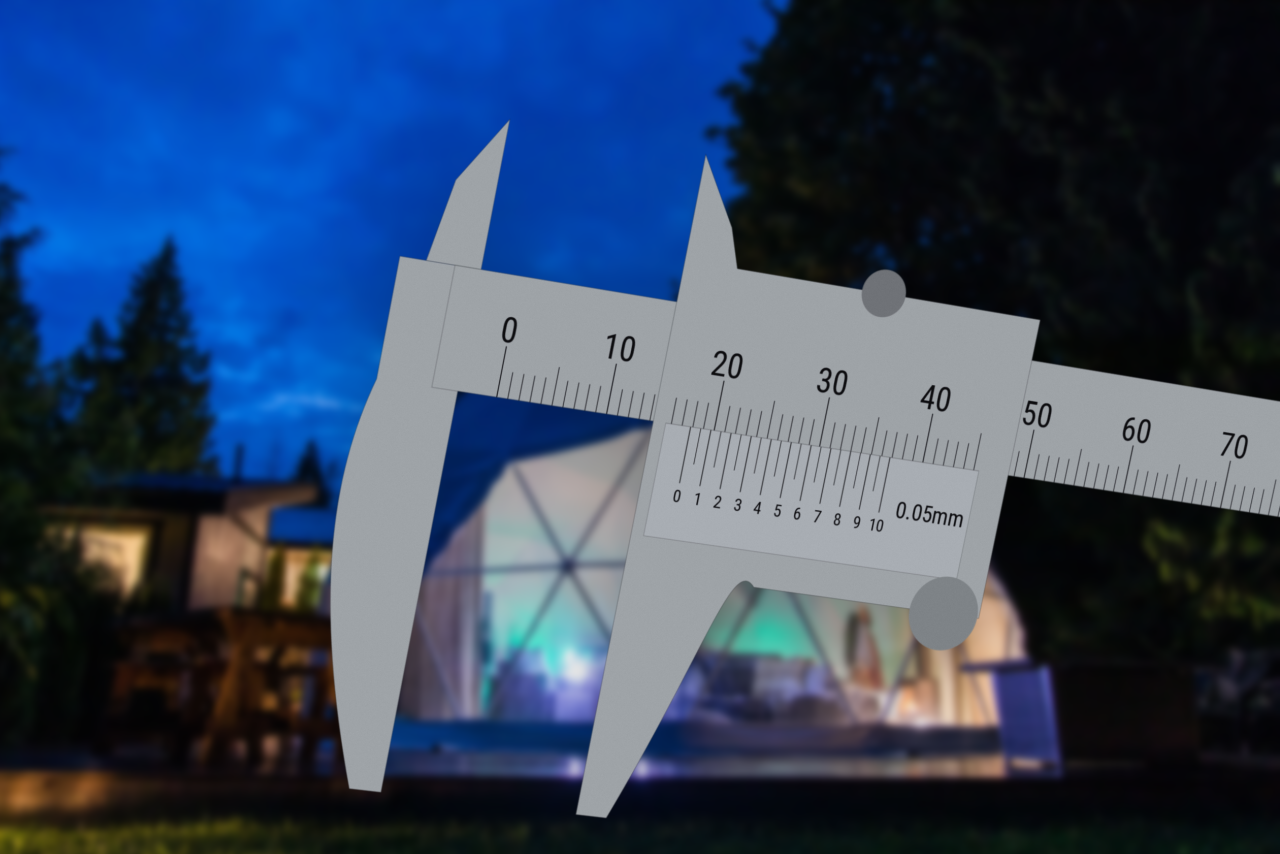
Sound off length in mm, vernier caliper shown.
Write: 17.8 mm
